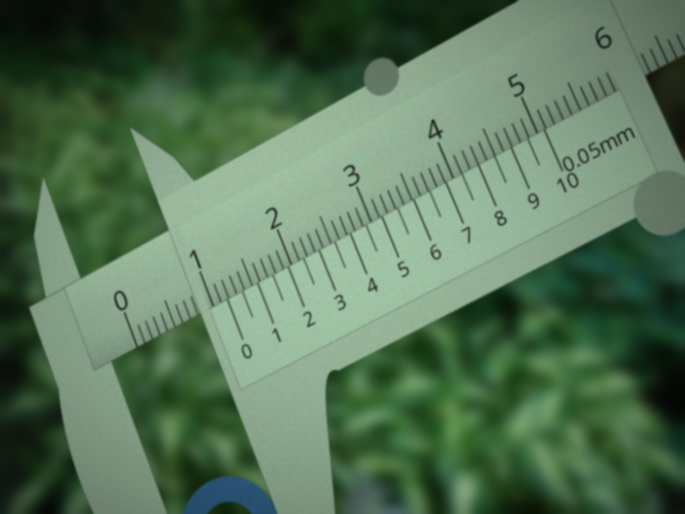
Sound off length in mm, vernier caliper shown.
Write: 11.8 mm
